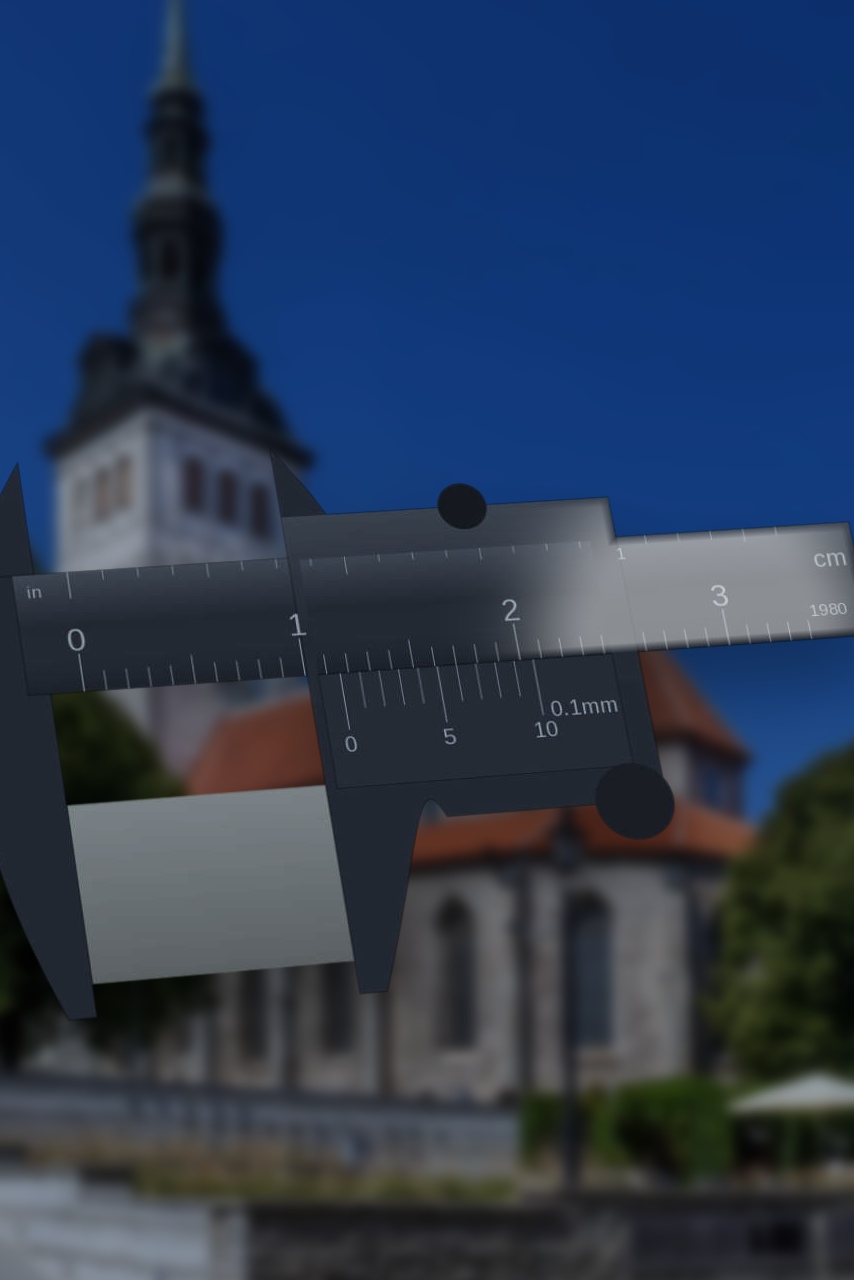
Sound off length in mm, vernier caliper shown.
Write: 11.6 mm
